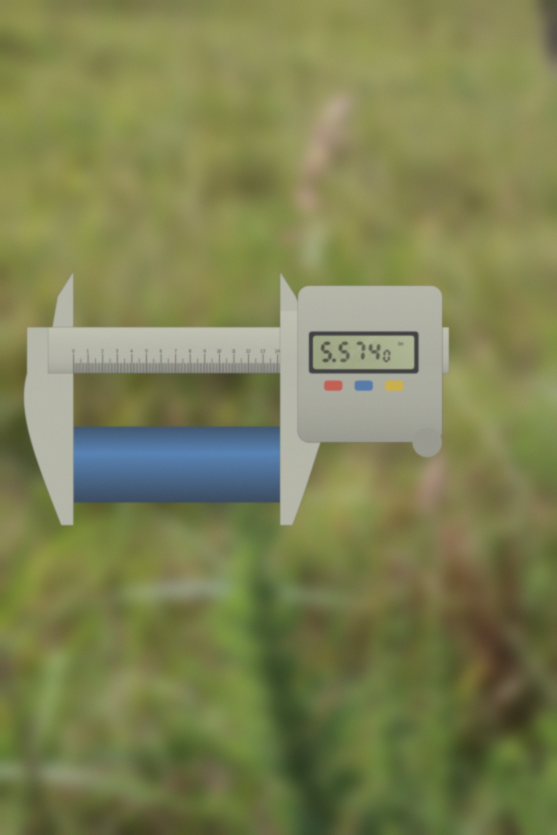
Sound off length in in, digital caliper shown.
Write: 5.5740 in
